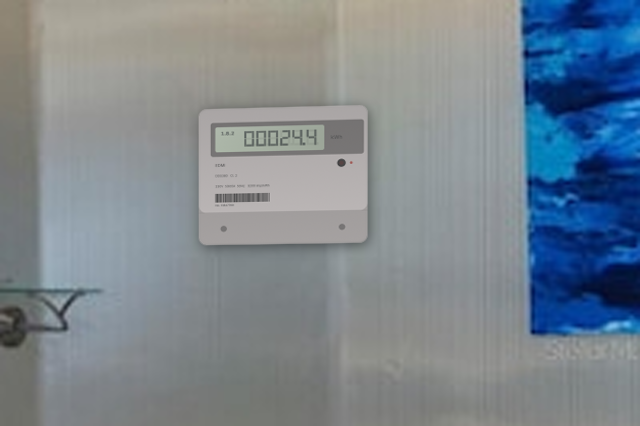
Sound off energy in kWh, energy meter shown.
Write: 24.4 kWh
